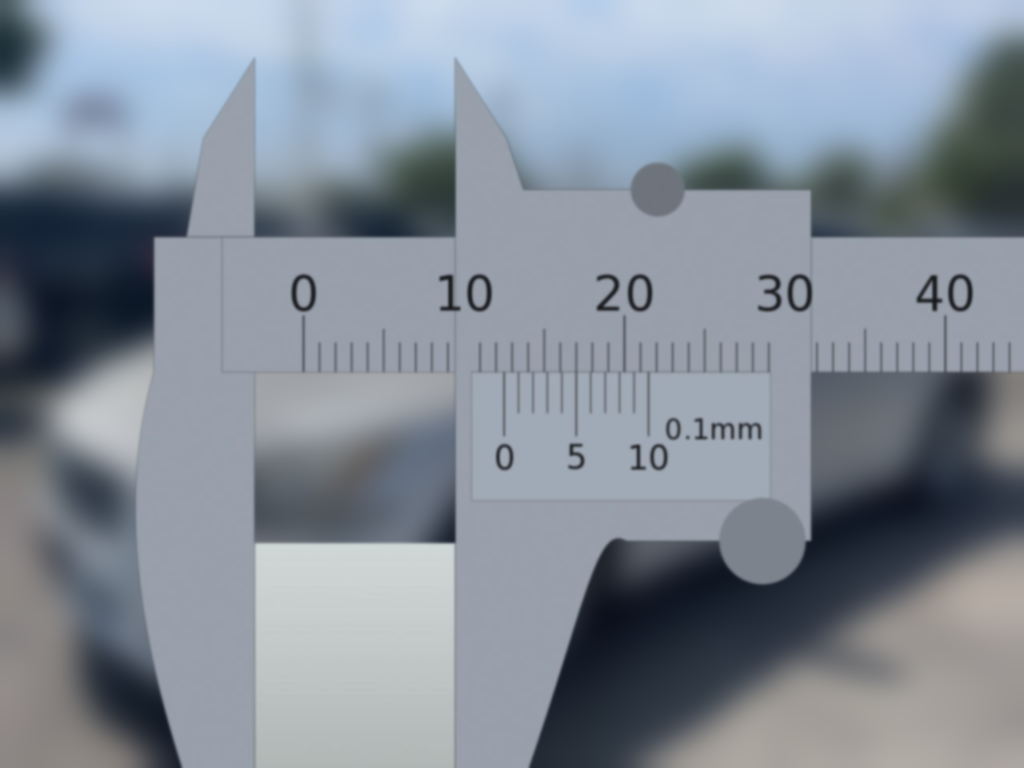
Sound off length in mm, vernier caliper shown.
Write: 12.5 mm
